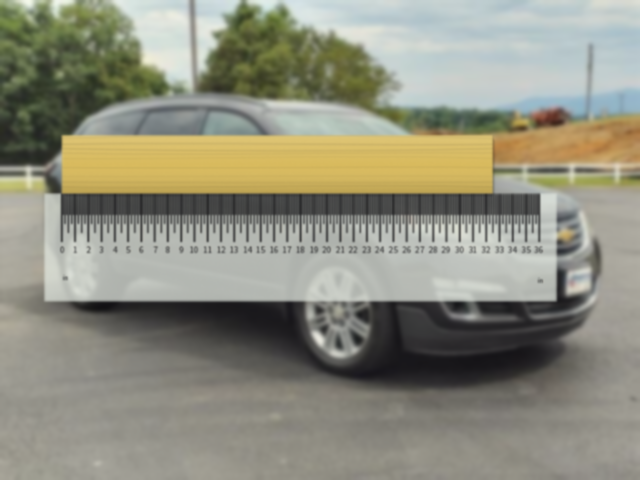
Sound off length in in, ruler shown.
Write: 32.5 in
